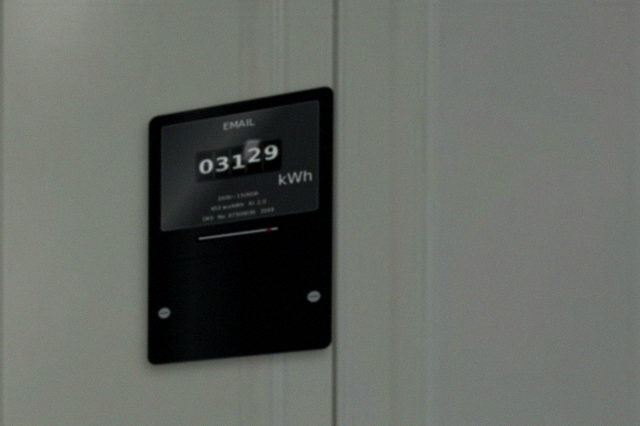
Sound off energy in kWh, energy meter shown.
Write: 3129 kWh
